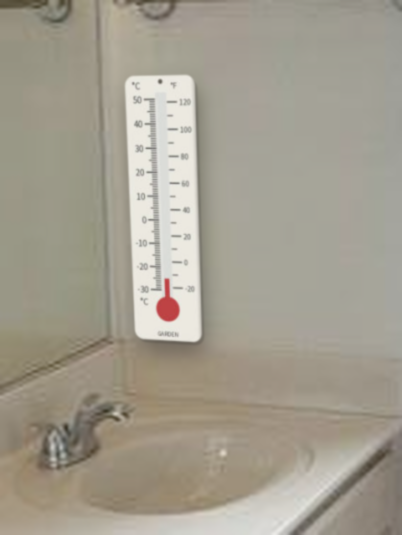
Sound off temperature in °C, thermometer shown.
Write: -25 °C
